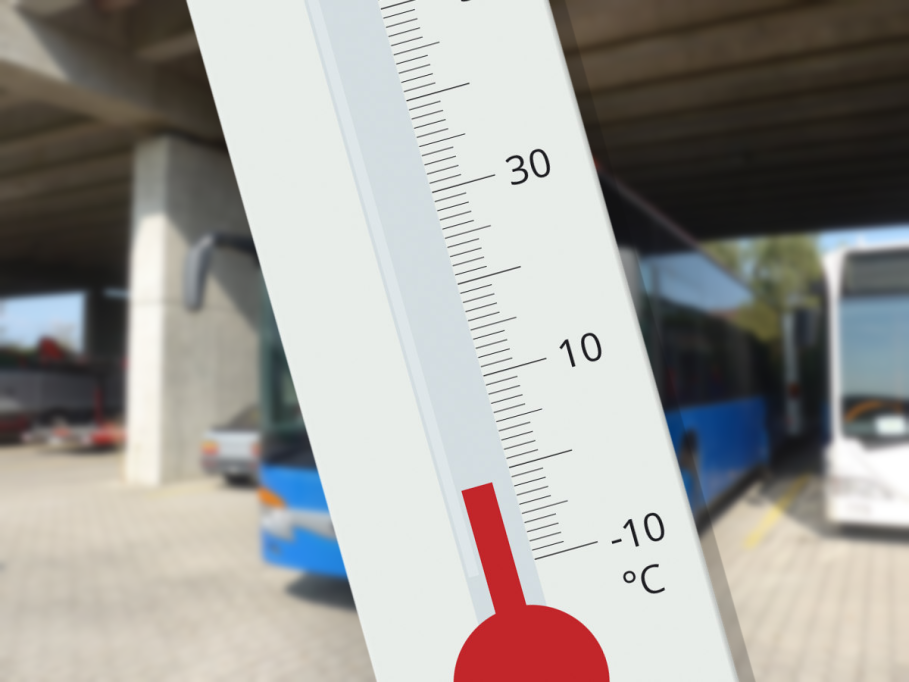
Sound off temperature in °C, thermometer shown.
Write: -1 °C
